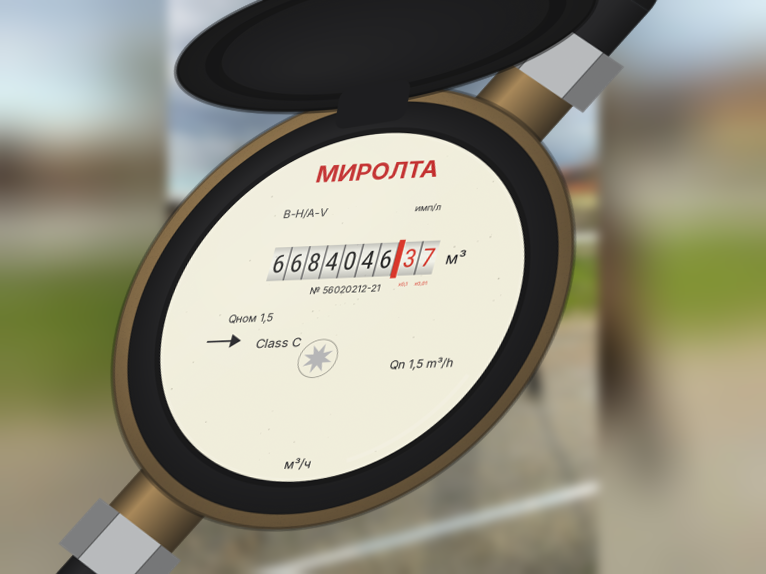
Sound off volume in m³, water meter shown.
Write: 6684046.37 m³
